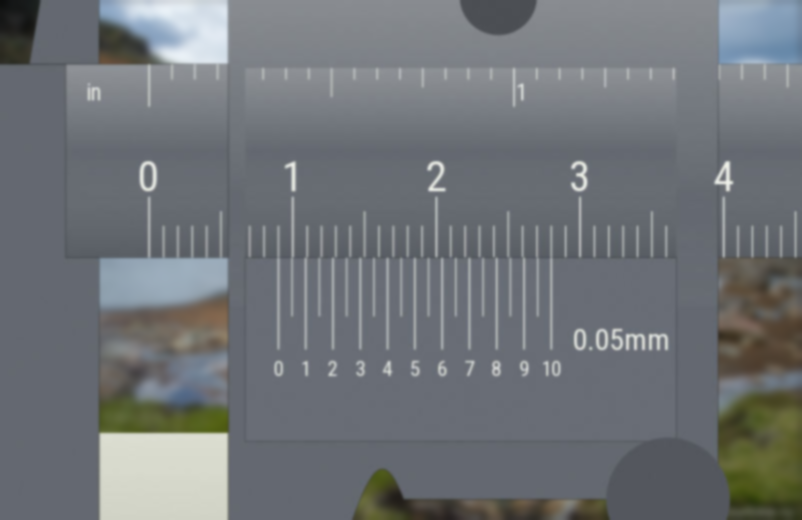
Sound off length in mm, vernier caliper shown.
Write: 9.0 mm
